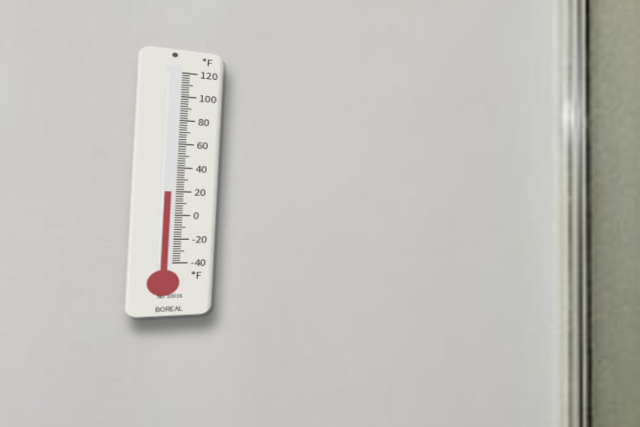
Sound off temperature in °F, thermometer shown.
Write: 20 °F
